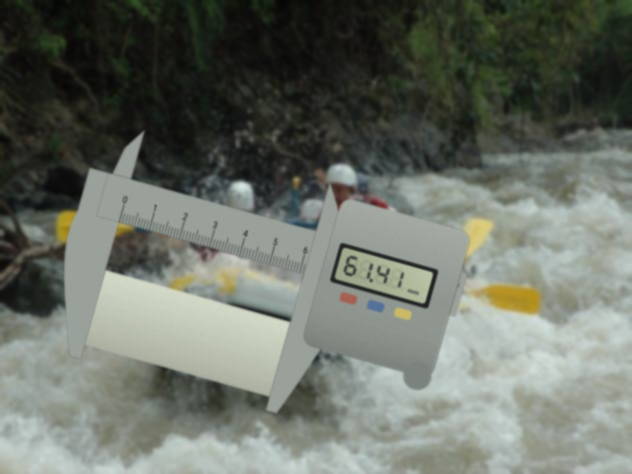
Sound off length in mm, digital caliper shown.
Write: 61.41 mm
